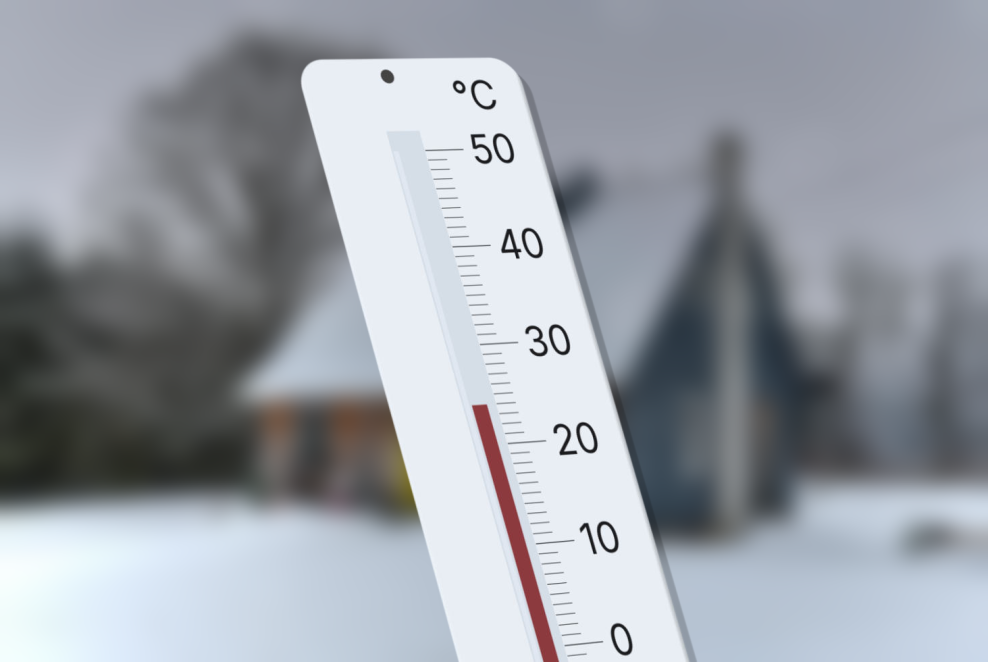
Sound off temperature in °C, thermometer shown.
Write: 24 °C
